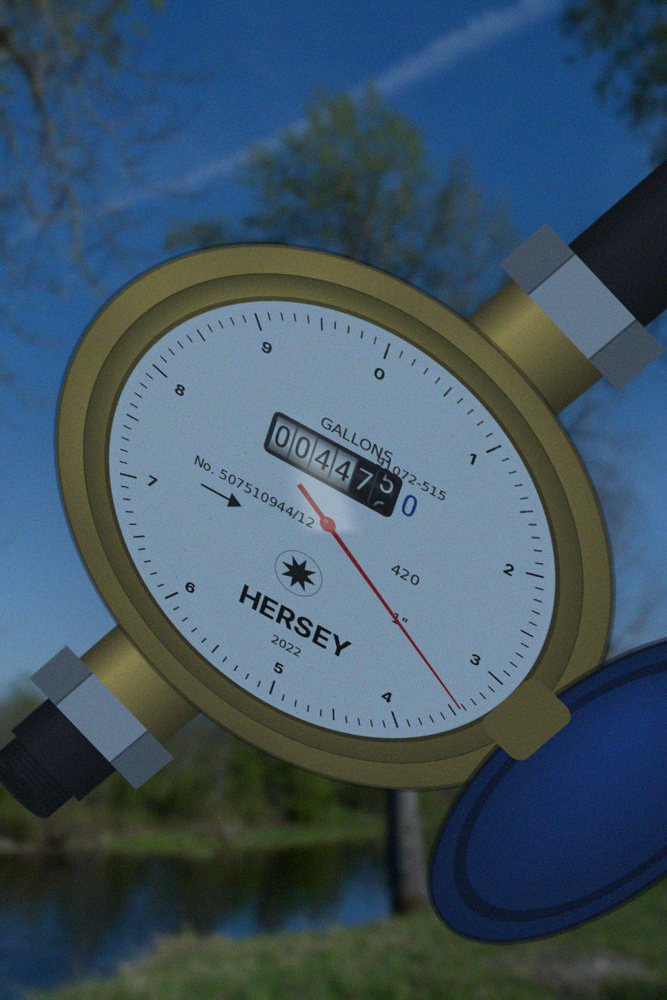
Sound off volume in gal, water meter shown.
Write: 44753.4 gal
